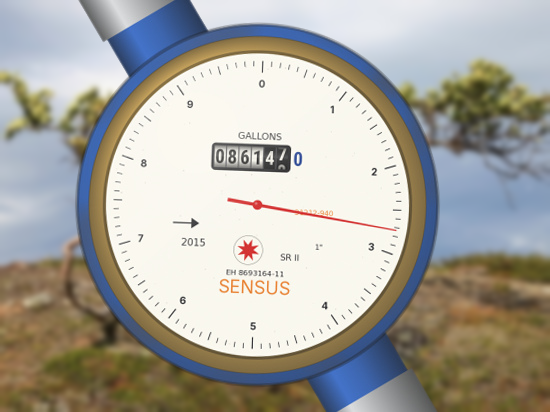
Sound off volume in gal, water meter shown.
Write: 861472.7 gal
